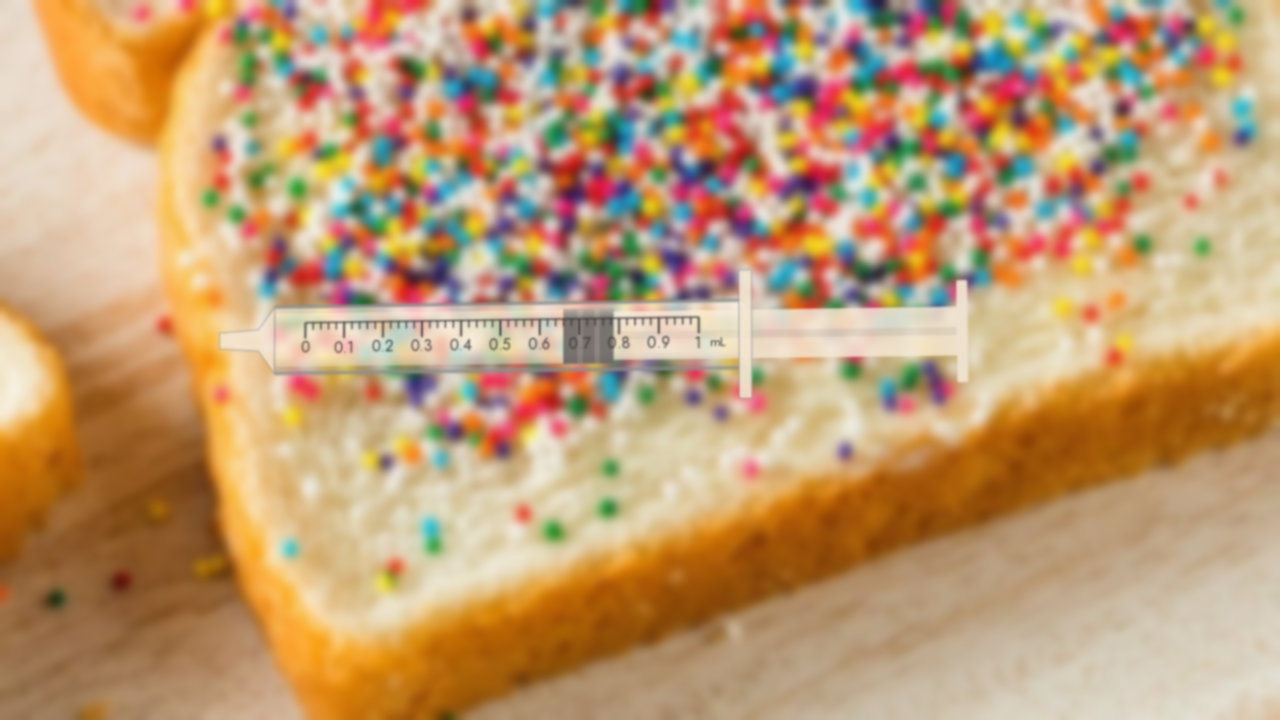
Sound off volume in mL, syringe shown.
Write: 0.66 mL
